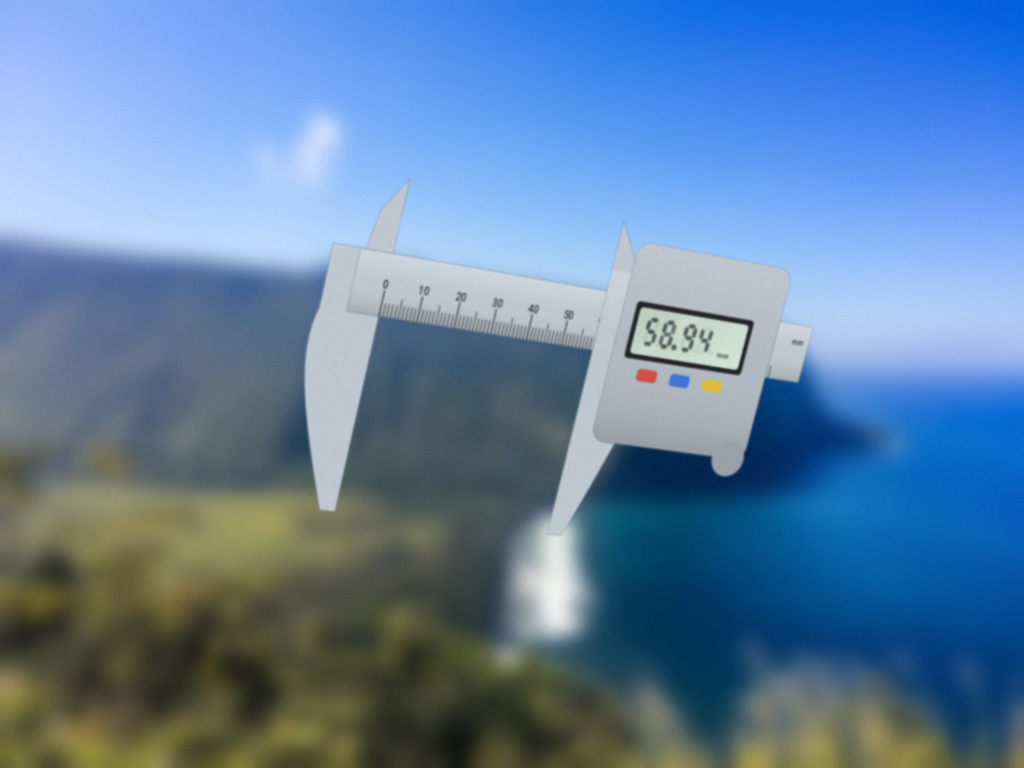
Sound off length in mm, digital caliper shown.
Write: 58.94 mm
